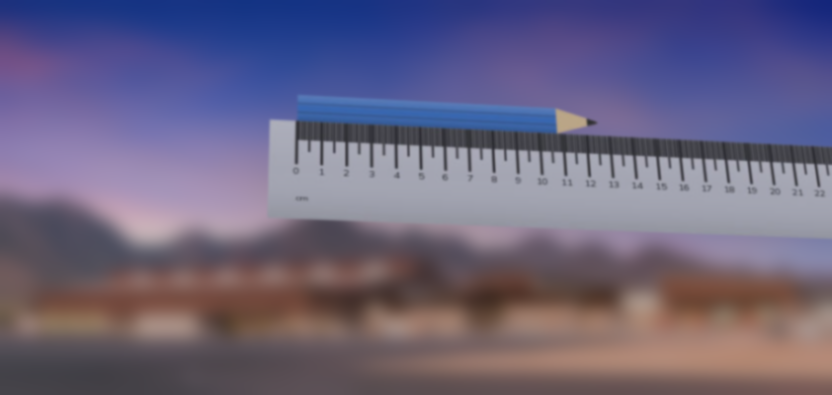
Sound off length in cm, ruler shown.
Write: 12.5 cm
